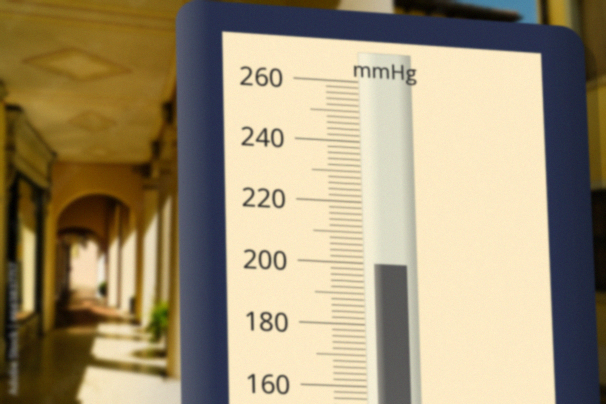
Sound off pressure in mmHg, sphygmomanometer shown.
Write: 200 mmHg
